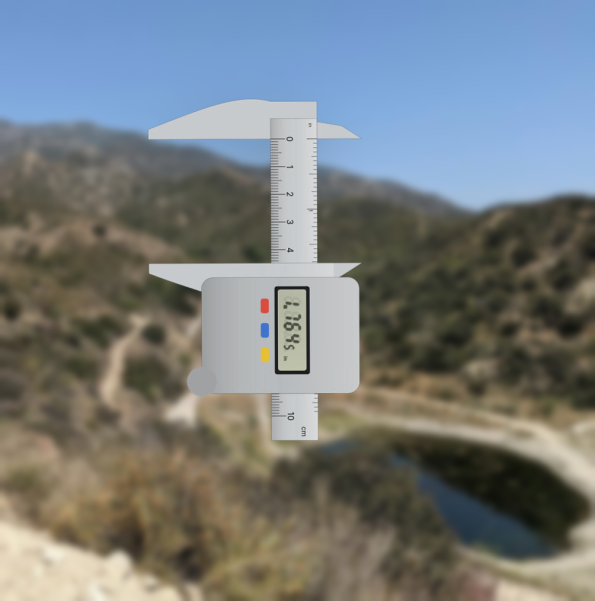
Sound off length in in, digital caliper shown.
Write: 1.7645 in
